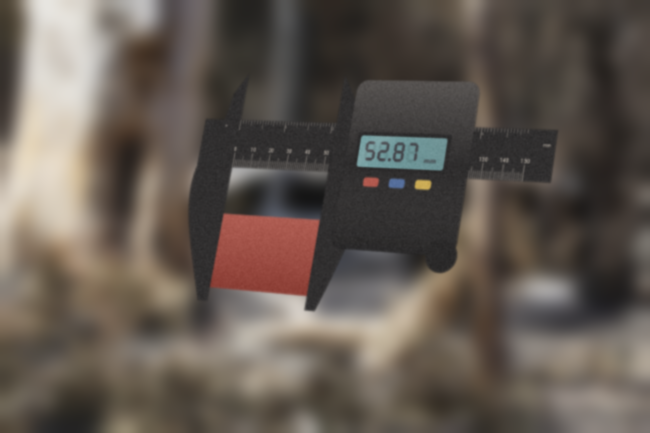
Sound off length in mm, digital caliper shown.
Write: 52.87 mm
